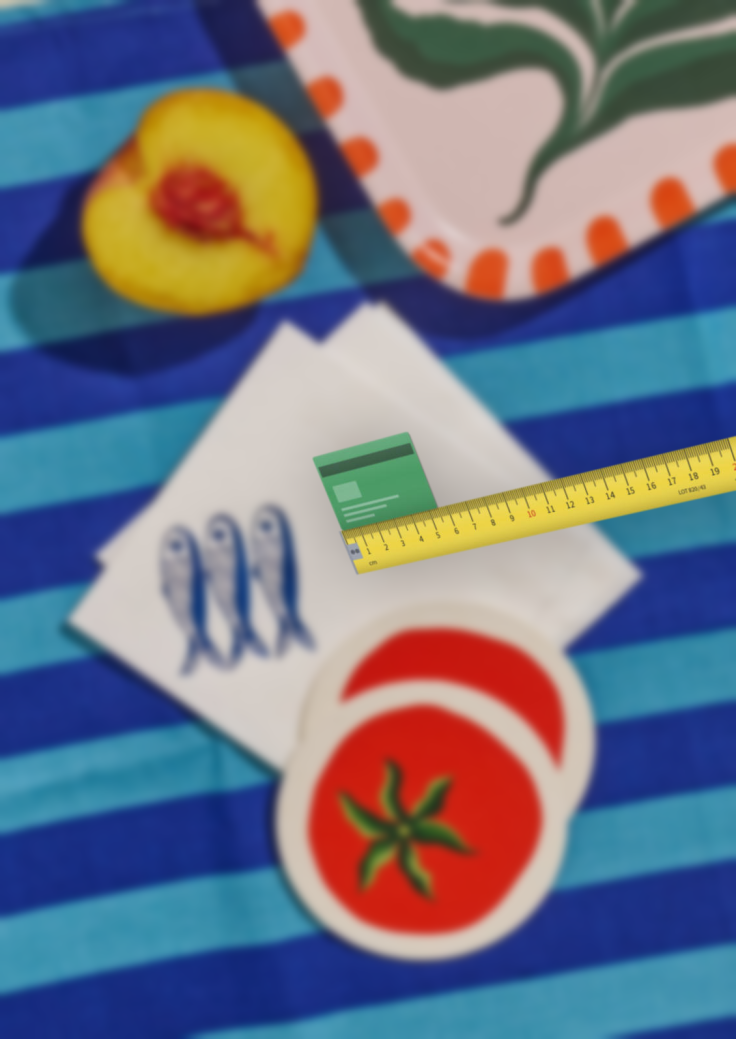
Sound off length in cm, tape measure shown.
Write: 5.5 cm
